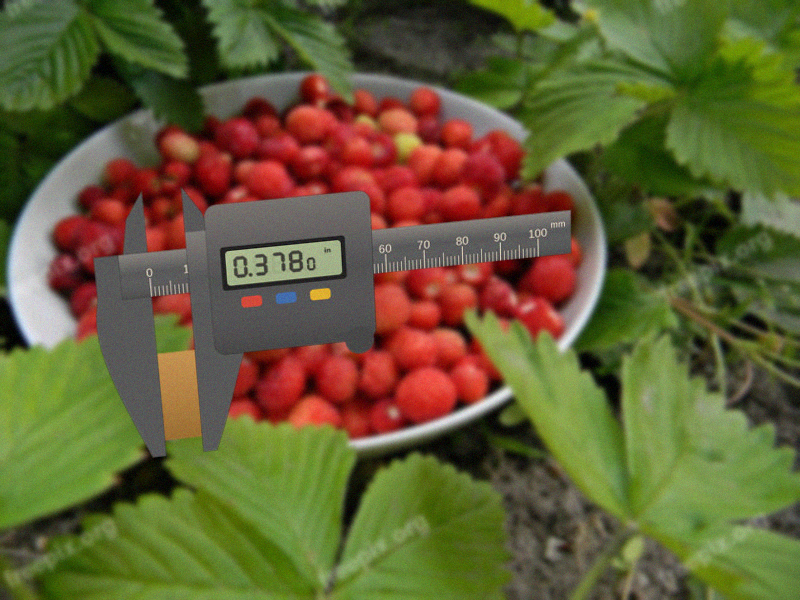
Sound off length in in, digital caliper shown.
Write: 0.3780 in
